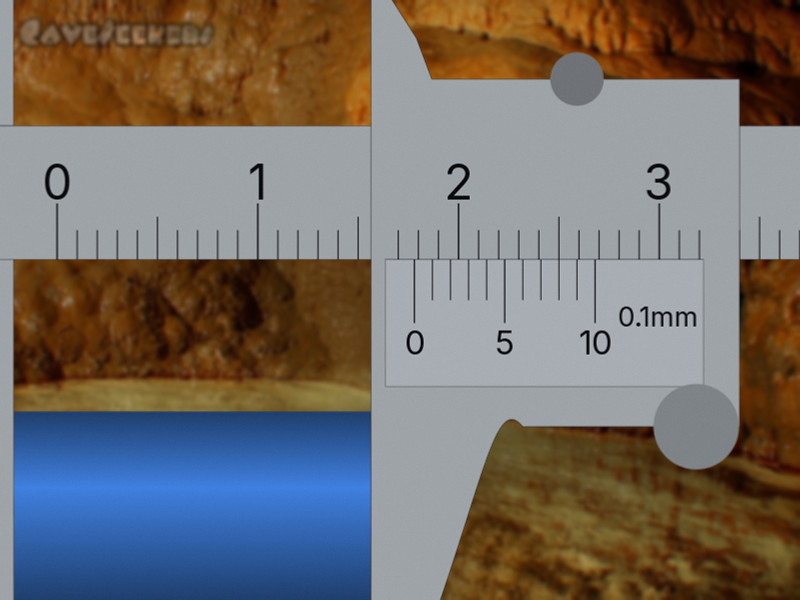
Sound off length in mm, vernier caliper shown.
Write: 17.8 mm
